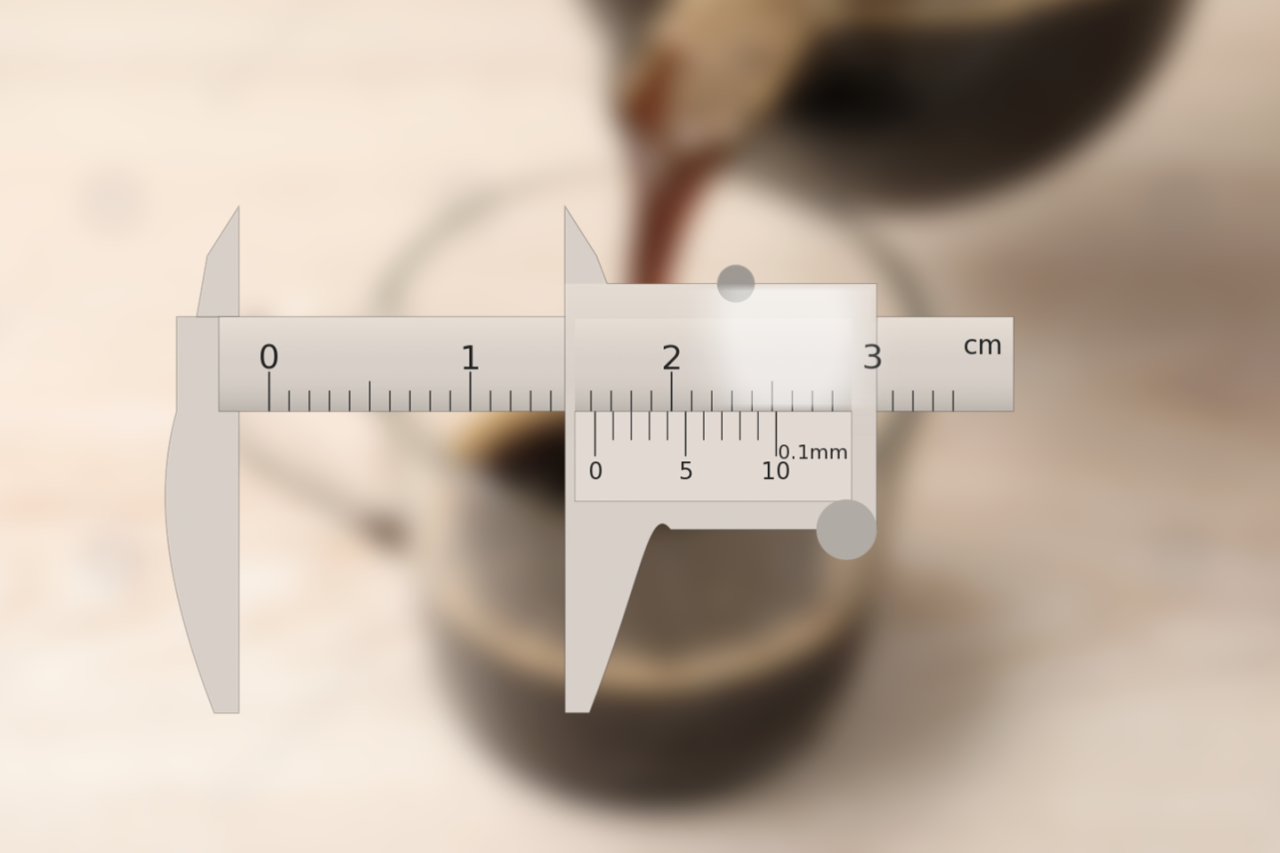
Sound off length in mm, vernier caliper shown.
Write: 16.2 mm
